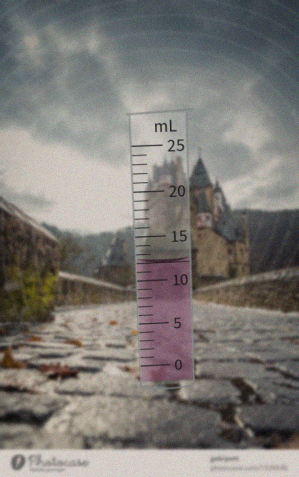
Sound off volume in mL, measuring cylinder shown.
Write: 12 mL
